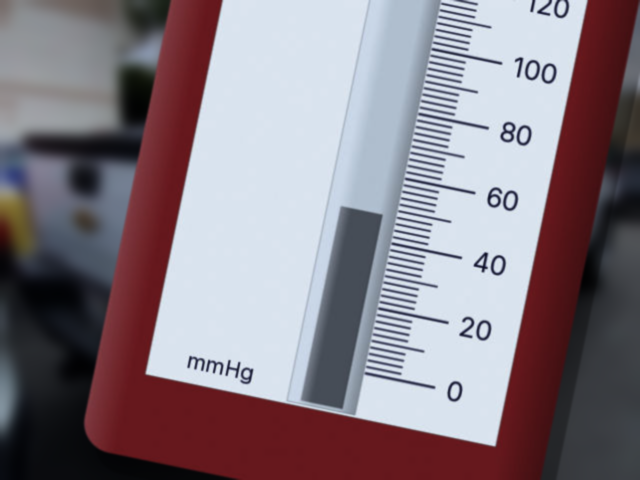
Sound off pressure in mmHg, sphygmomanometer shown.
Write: 48 mmHg
